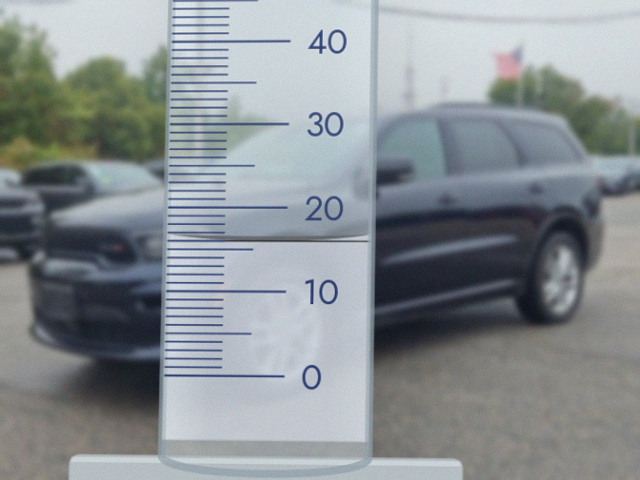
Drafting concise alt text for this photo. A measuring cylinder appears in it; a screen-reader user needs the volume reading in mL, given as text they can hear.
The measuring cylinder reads 16 mL
